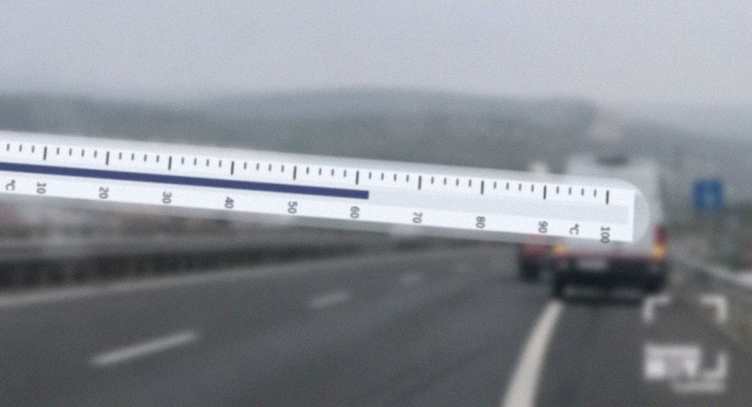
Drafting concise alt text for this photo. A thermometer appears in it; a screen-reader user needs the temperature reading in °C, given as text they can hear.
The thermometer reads 62 °C
